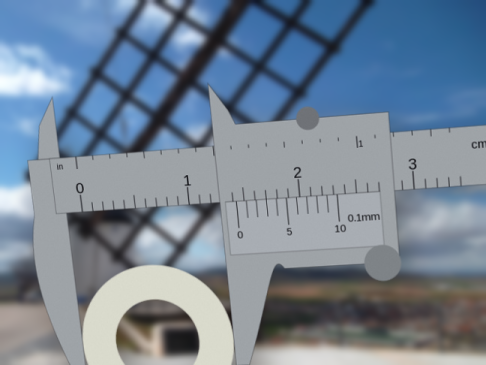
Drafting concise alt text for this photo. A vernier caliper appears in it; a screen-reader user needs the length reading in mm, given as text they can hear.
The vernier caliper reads 14.3 mm
